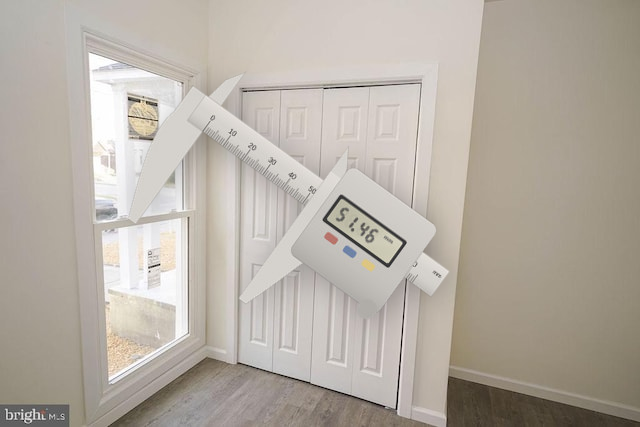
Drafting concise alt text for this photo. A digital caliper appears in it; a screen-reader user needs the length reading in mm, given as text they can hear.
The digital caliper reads 51.46 mm
